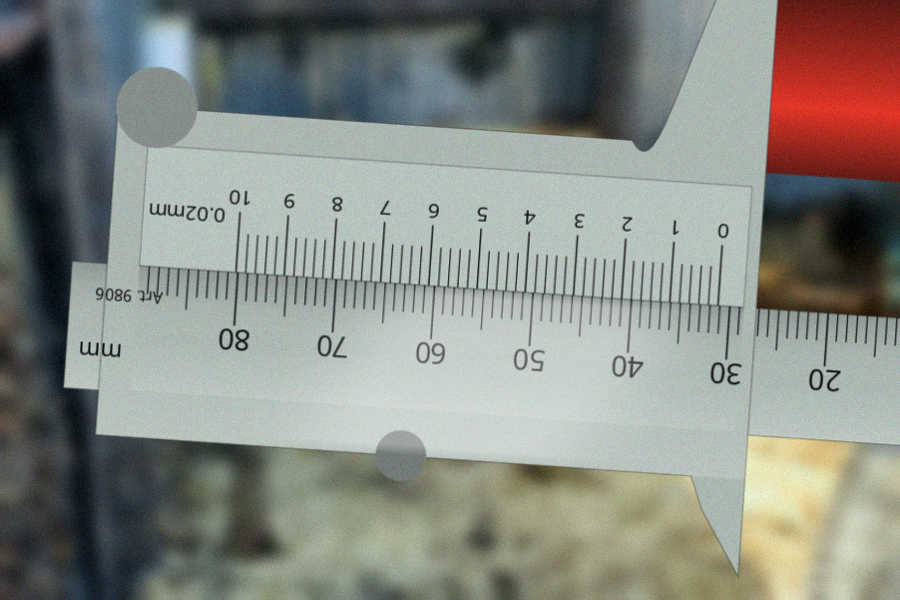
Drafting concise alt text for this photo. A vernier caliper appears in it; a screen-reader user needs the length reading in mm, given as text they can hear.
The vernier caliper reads 31.2 mm
